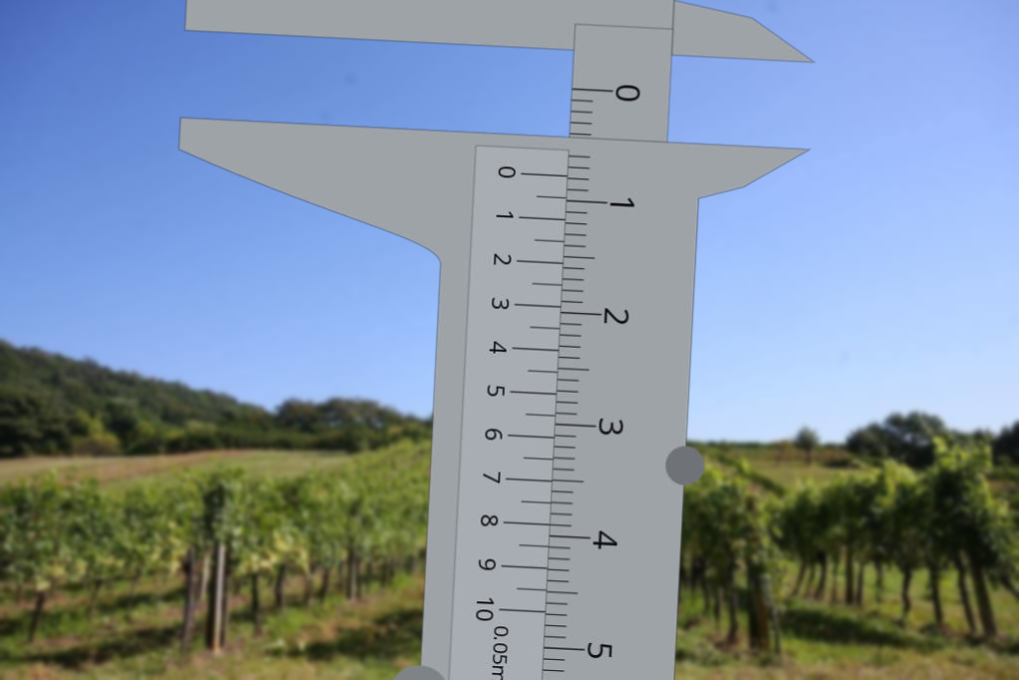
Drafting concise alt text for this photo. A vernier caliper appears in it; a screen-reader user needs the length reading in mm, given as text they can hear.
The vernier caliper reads 7.8 mm
